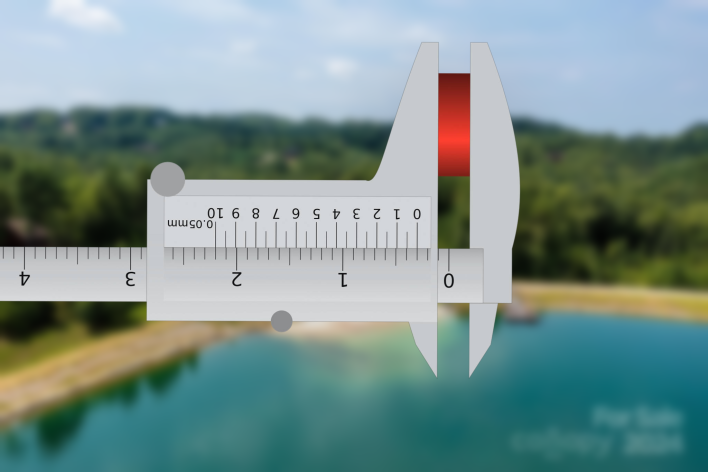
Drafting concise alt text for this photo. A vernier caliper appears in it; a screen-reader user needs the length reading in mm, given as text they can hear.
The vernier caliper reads 3.0 mm
